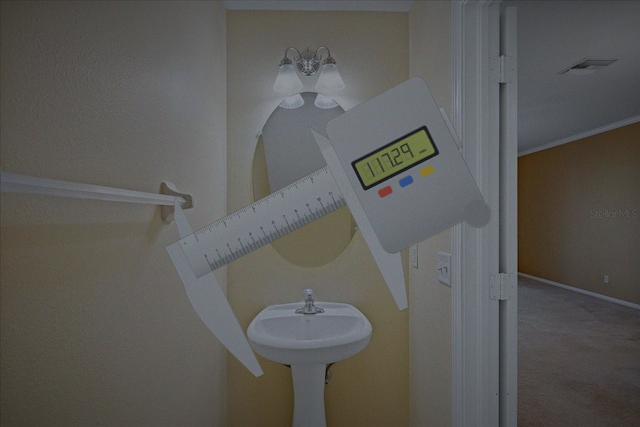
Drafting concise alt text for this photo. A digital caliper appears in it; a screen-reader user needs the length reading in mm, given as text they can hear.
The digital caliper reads 117.29 mm
